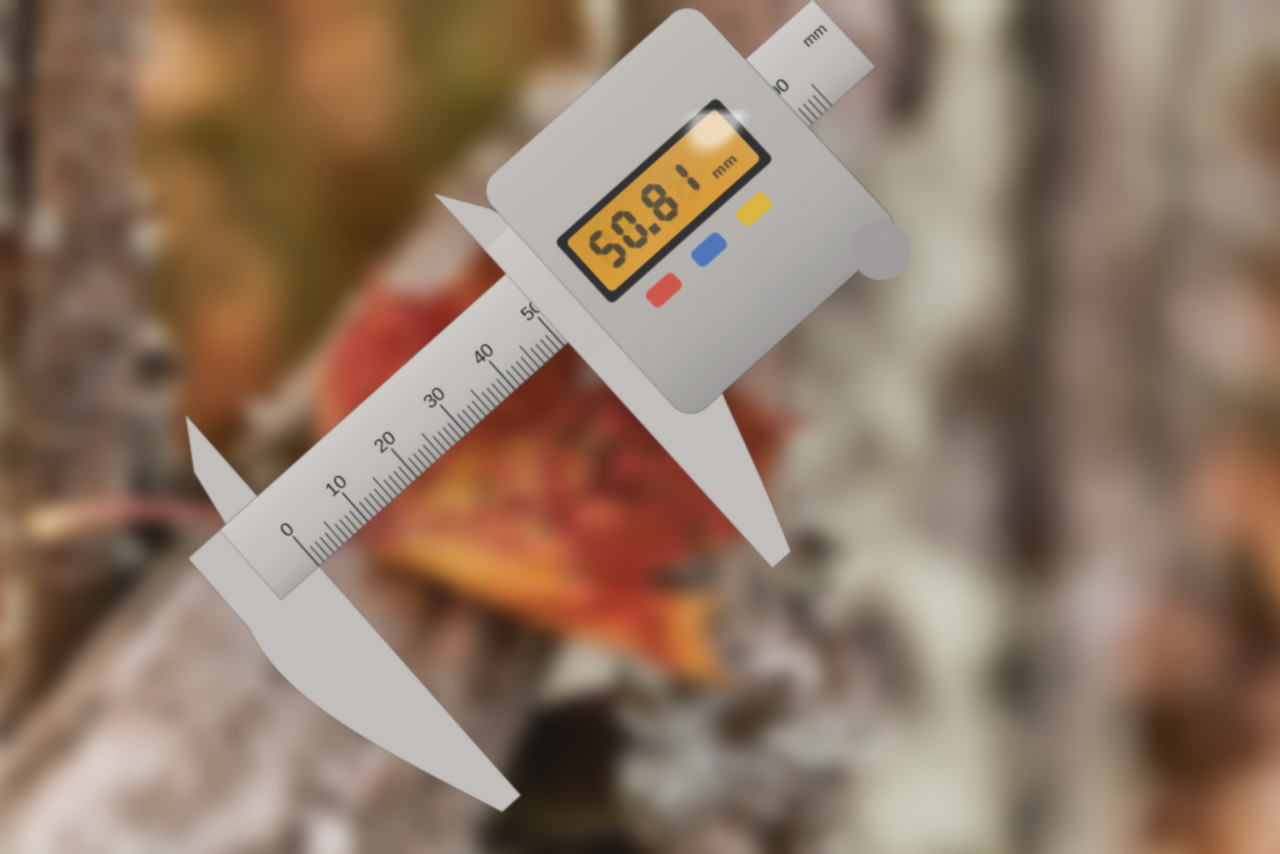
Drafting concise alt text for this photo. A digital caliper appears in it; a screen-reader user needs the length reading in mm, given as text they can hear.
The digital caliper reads 50.81 mm
